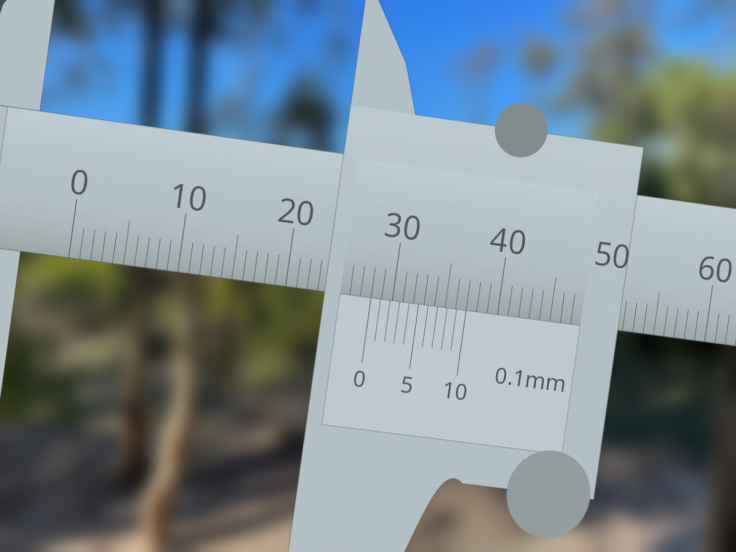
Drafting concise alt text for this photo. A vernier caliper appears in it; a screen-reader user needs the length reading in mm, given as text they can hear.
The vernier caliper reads 28.0 mm
